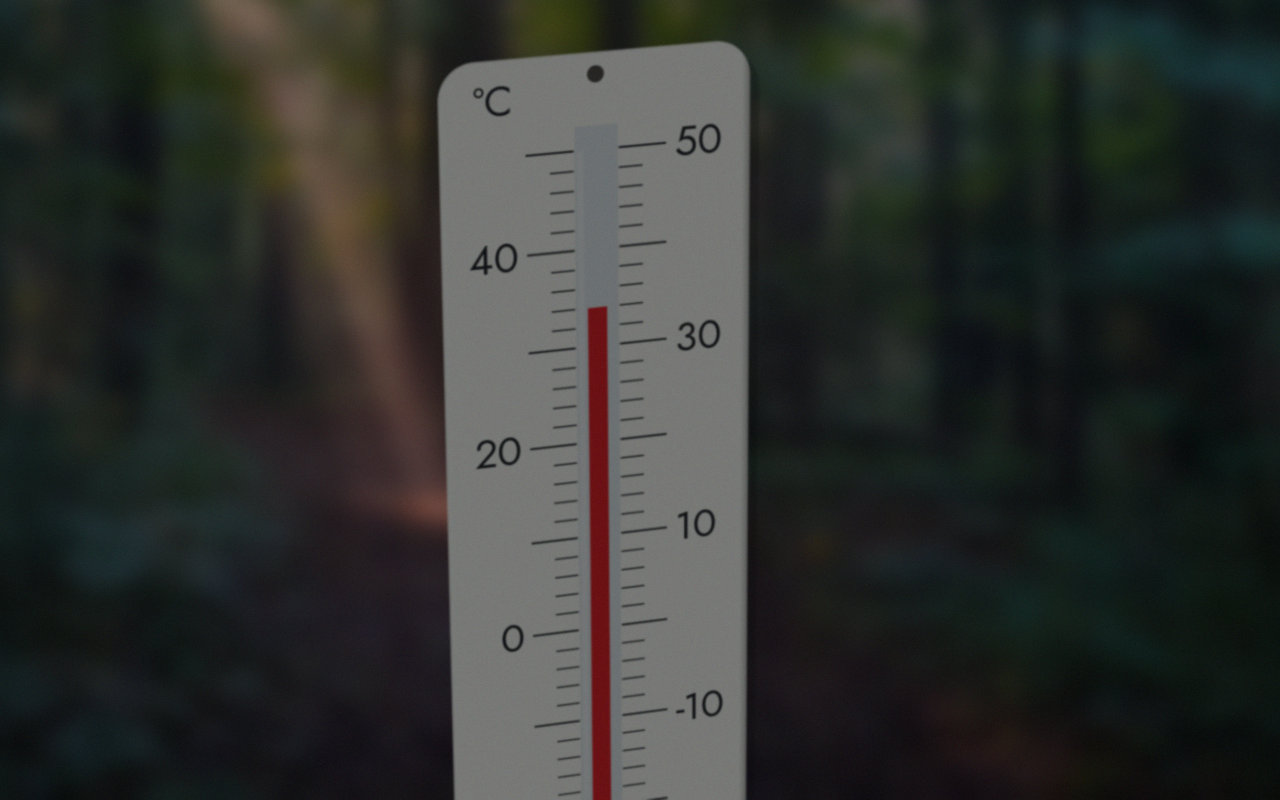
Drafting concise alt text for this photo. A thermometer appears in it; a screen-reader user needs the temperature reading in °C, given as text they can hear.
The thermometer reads 34 °C
